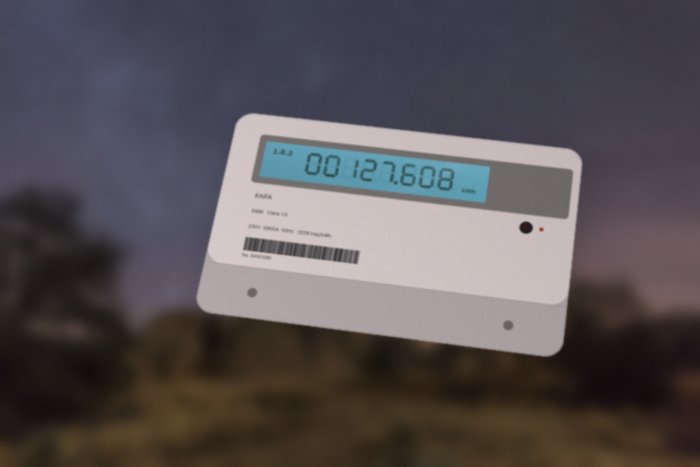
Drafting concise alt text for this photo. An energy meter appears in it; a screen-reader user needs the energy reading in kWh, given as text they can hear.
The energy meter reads 127.608 kWh
